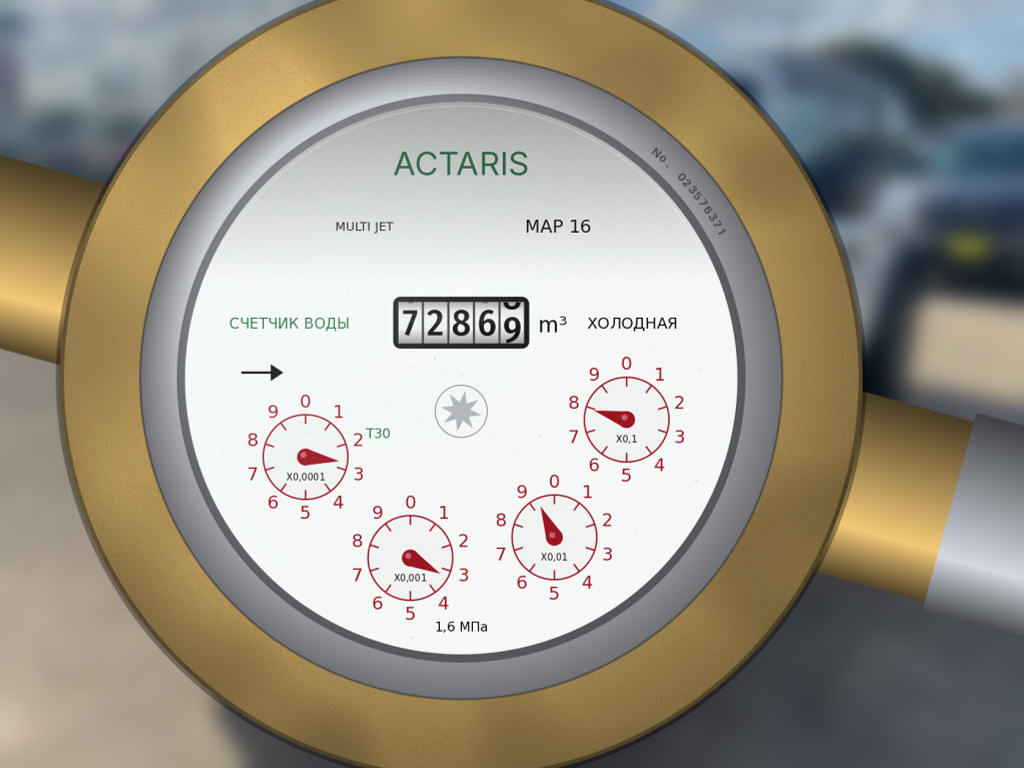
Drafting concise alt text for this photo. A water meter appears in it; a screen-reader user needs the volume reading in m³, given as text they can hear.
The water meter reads 72868.7932 m³
